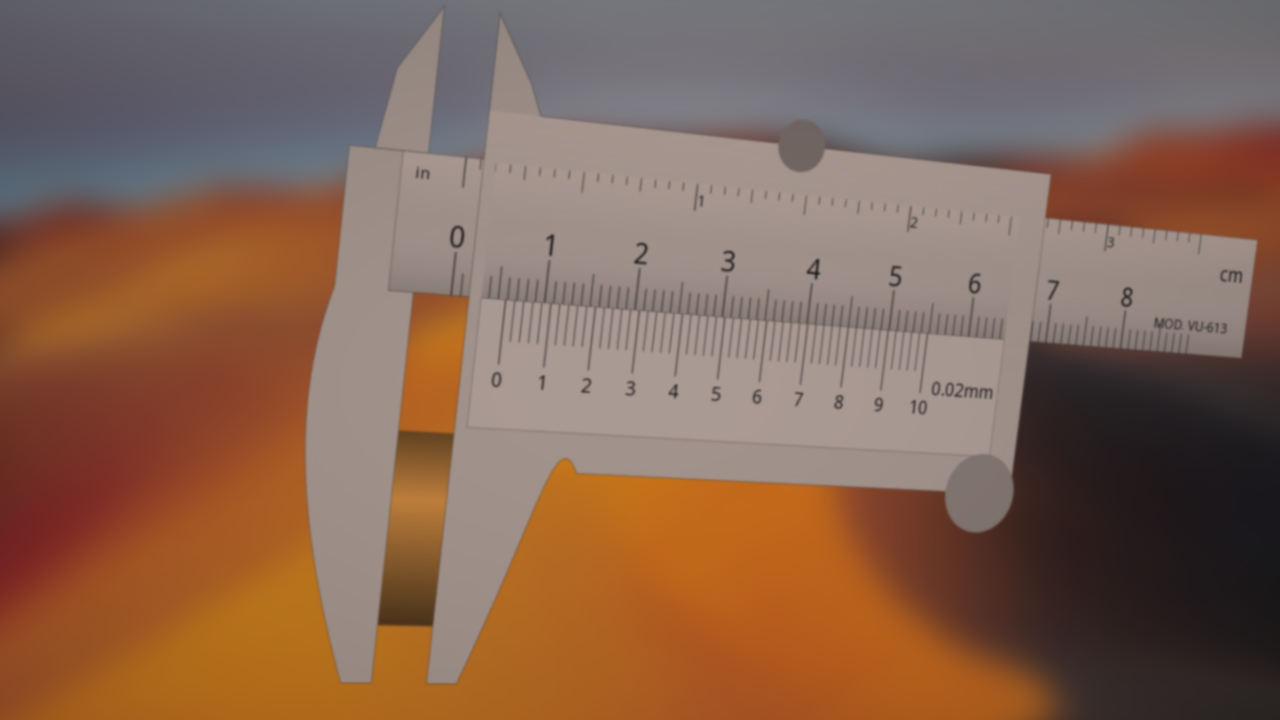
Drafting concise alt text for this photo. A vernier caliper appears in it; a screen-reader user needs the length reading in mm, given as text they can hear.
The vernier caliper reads 5.8 mm
